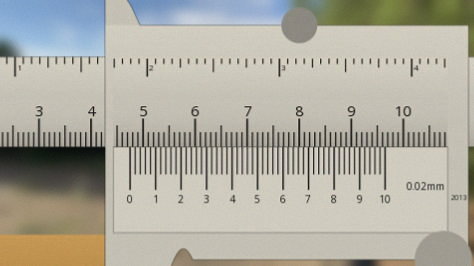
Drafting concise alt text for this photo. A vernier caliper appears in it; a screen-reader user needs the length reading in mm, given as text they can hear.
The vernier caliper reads 47.5 mm
